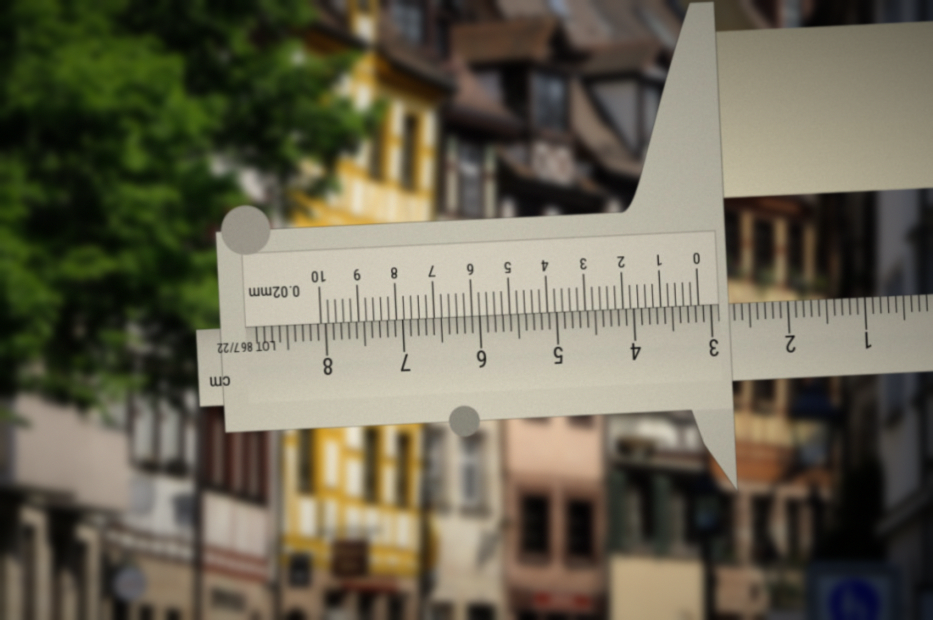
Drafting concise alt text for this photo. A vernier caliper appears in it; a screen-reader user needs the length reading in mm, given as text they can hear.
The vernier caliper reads 31.6 mm
